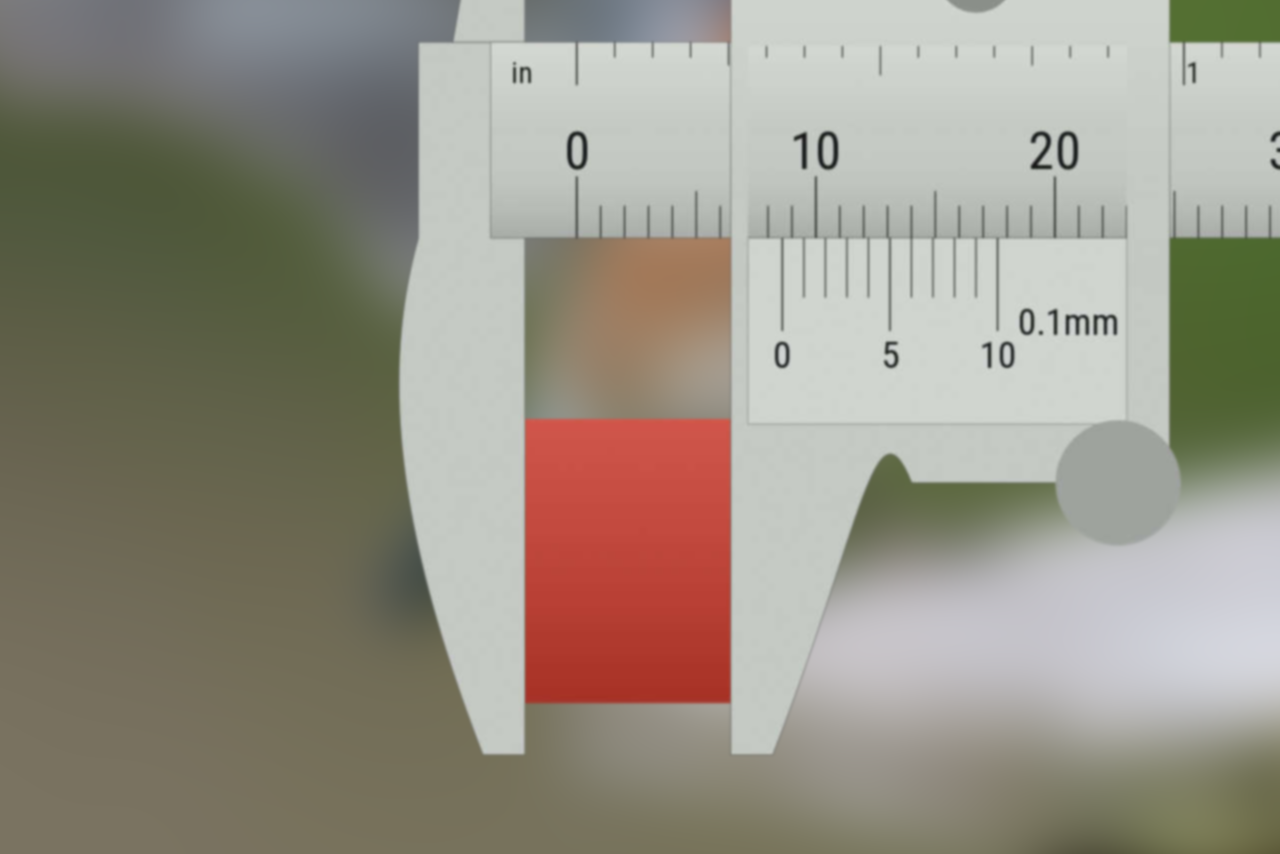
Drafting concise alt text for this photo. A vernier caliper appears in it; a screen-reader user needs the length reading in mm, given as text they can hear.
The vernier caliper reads 8.6 mm
